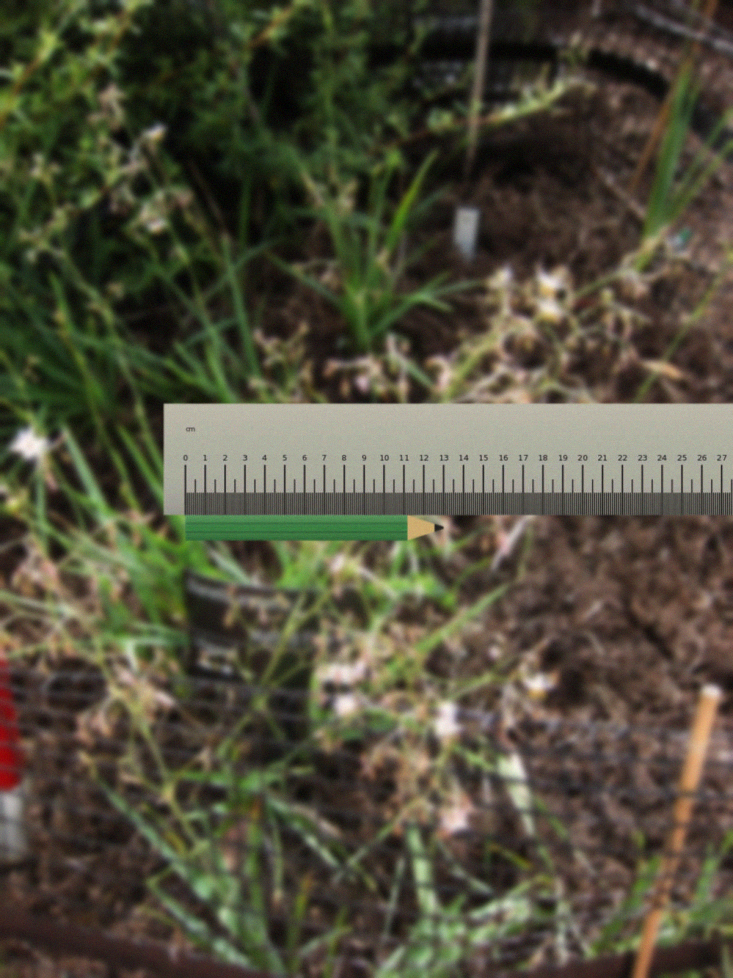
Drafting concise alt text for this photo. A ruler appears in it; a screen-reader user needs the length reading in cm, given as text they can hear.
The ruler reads 13 cm
